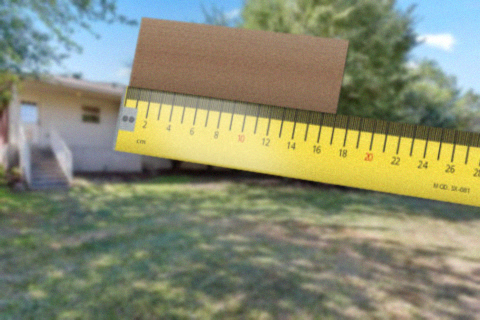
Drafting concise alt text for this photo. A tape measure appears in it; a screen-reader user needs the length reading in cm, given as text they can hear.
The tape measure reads 17 cm
